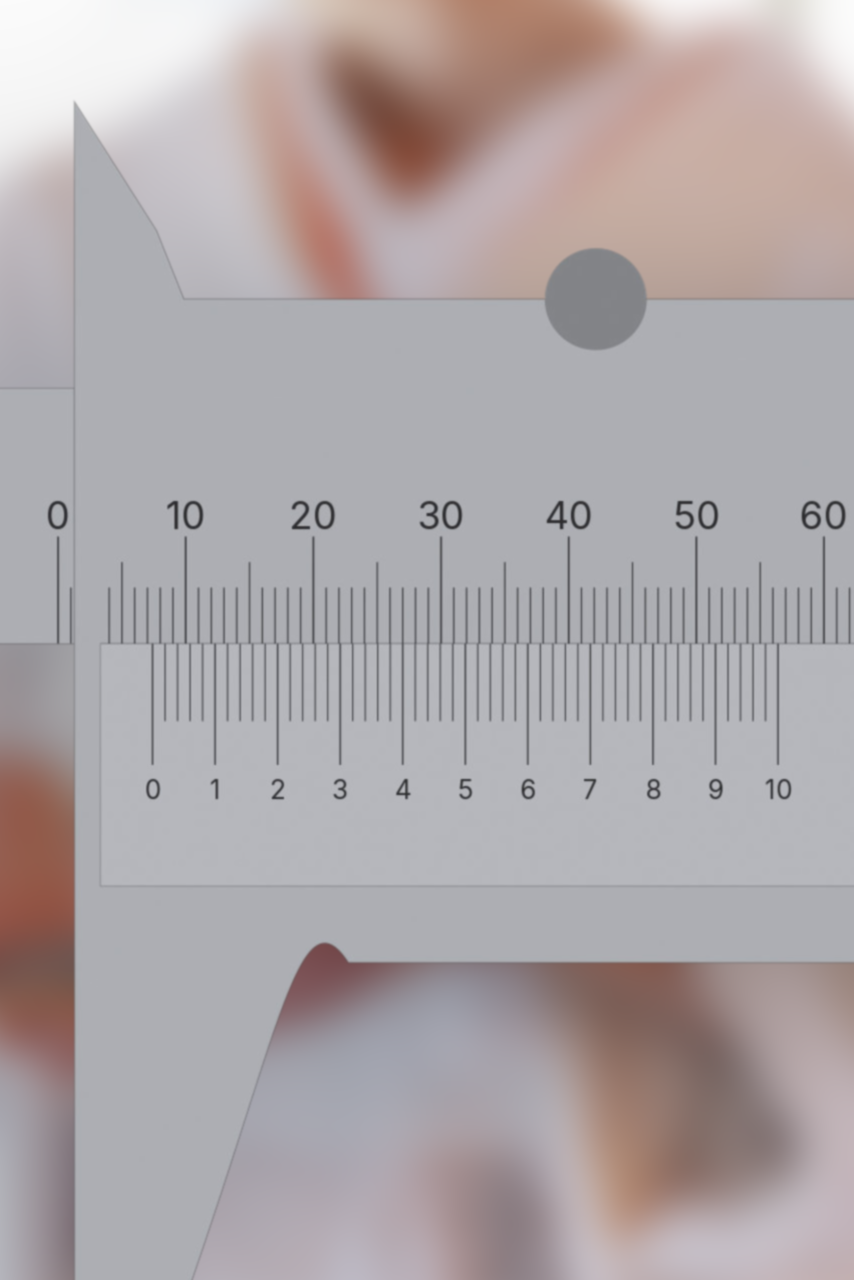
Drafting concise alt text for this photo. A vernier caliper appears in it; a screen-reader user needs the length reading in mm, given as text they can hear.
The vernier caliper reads 7.4 mm
